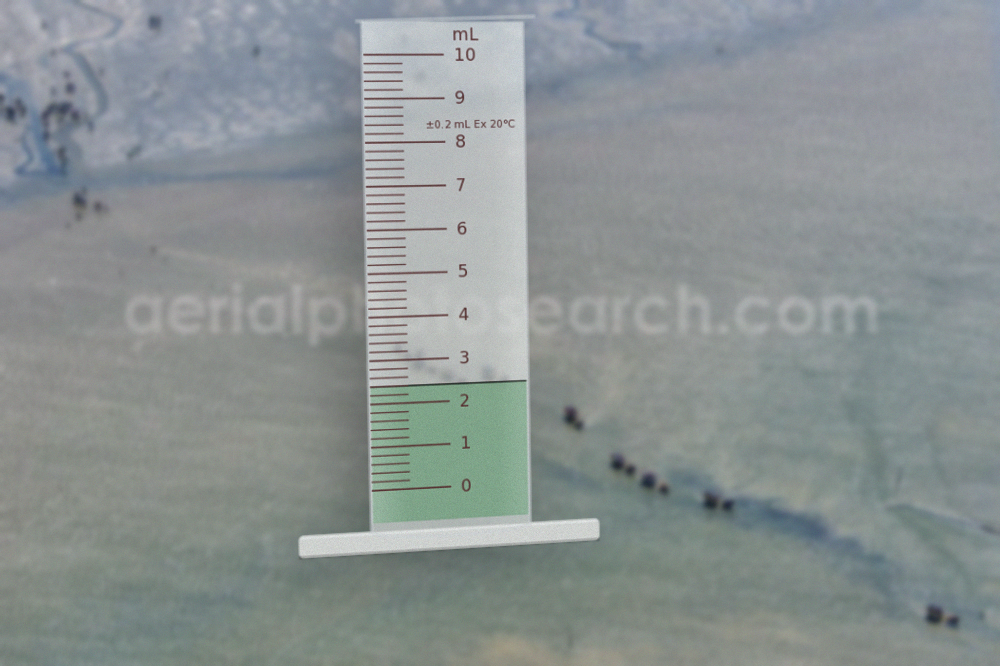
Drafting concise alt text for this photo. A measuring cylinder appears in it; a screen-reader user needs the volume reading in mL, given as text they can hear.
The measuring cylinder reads 2.4 mL
